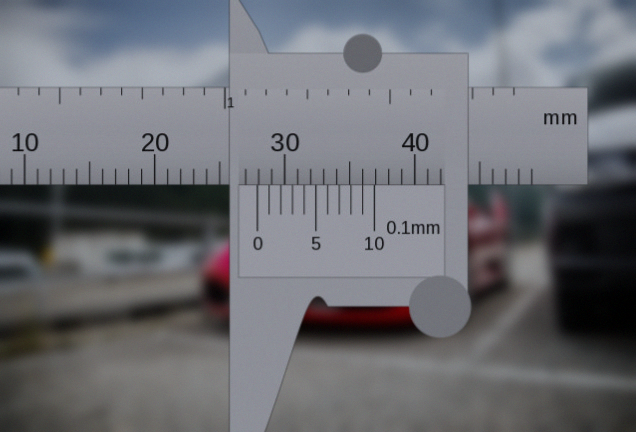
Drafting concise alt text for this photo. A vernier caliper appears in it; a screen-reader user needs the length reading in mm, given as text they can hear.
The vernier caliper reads 27.9 mm
